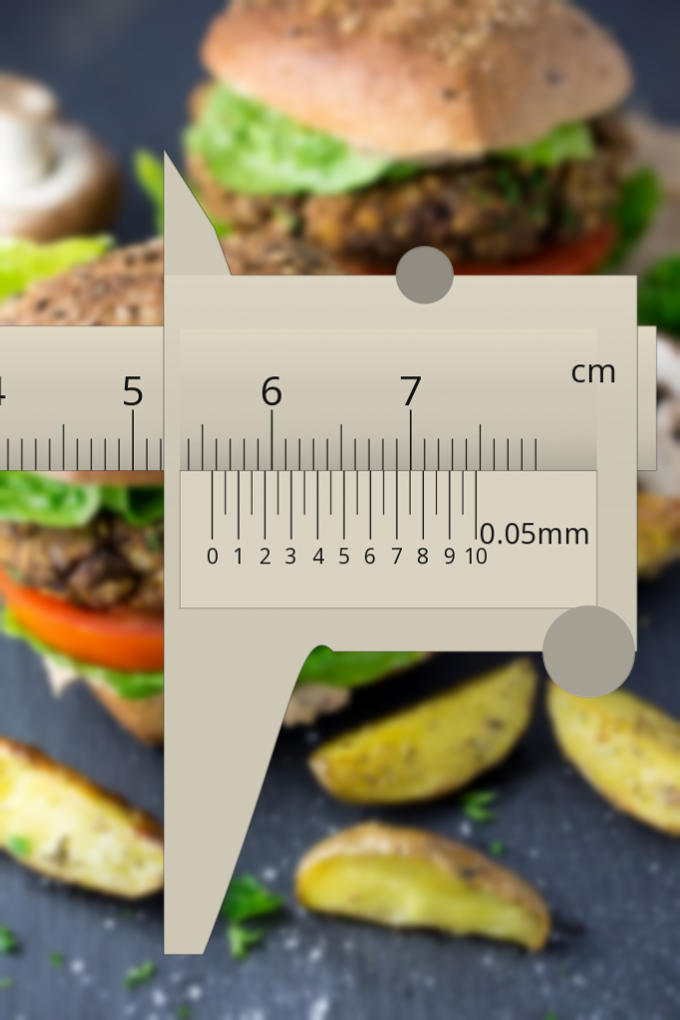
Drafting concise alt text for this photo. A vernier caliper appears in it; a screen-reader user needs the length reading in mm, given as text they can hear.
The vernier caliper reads 55.7 mm
